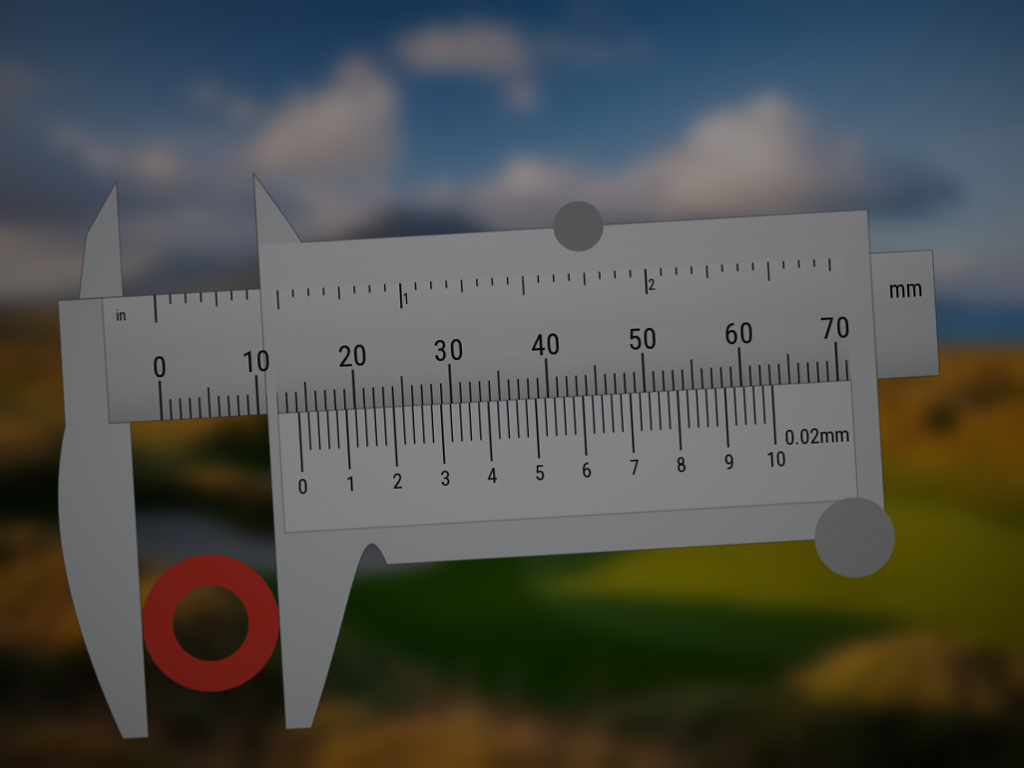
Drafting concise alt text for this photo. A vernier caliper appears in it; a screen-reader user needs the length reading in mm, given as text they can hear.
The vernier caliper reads 14.2 mm
